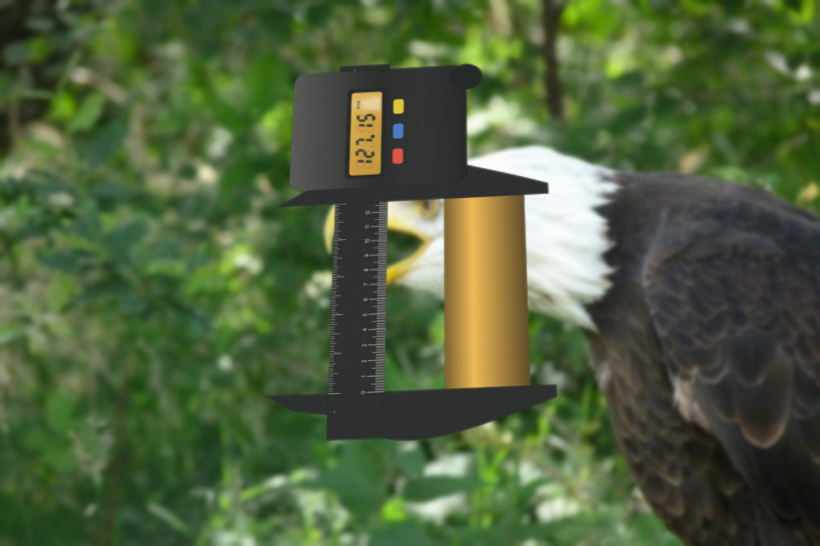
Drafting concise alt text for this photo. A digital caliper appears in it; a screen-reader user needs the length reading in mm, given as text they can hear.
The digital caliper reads 127.15 mm
